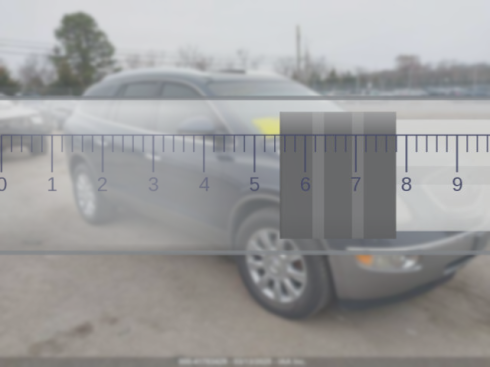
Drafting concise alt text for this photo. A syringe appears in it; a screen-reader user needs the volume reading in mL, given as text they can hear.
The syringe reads 5.5 mL
